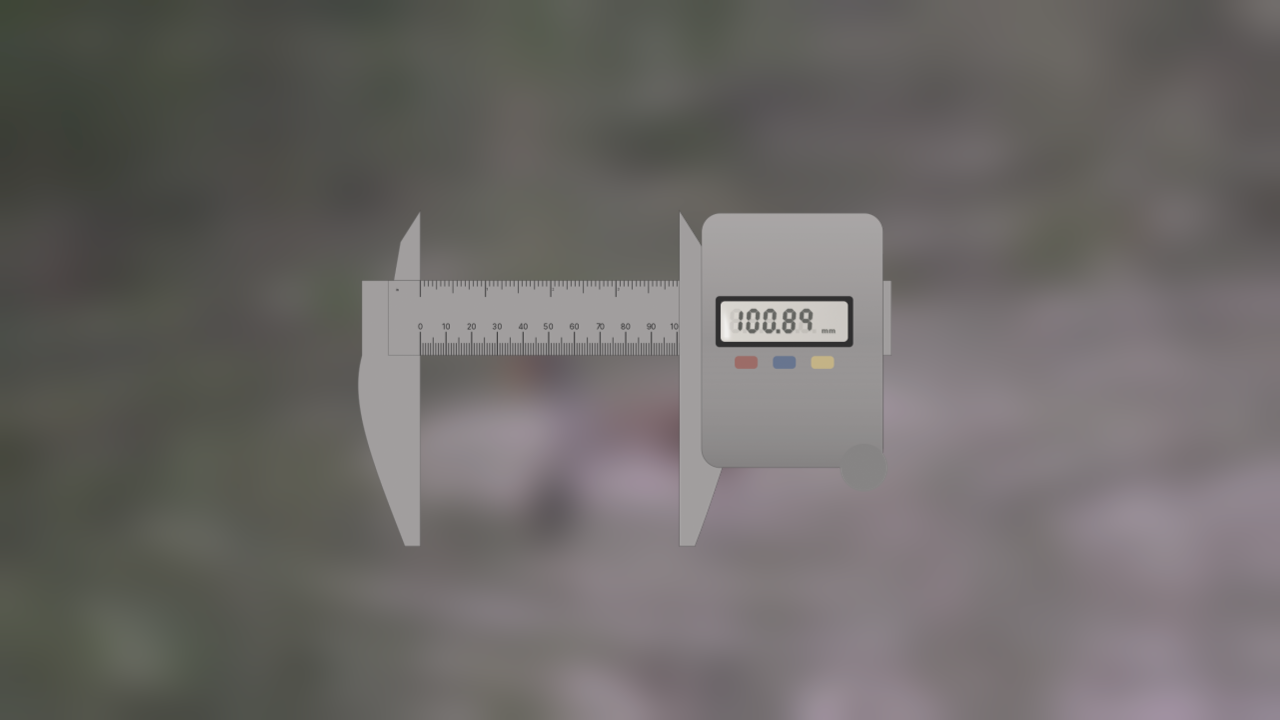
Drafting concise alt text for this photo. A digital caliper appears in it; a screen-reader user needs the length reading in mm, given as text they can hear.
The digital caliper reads 100.89 mm
